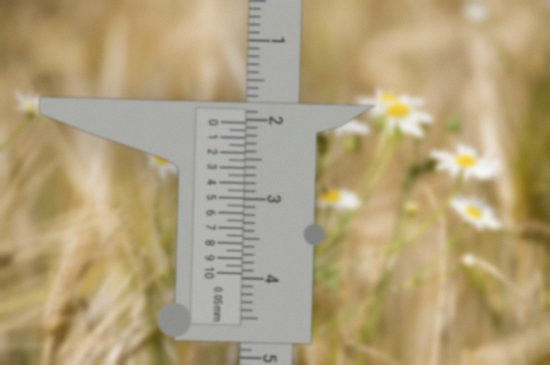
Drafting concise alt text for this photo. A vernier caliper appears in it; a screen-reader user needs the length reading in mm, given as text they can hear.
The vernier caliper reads 20.4 mm
